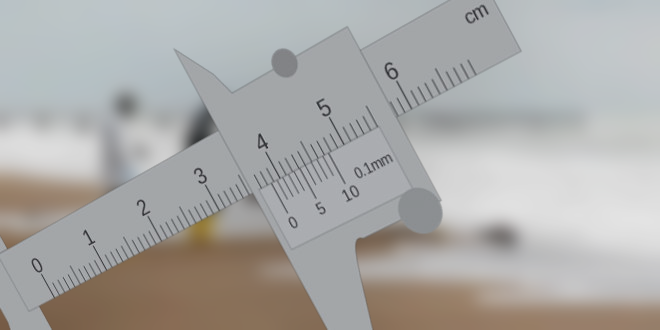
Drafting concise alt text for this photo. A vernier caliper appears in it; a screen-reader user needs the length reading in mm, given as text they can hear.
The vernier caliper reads 38.6 mm
